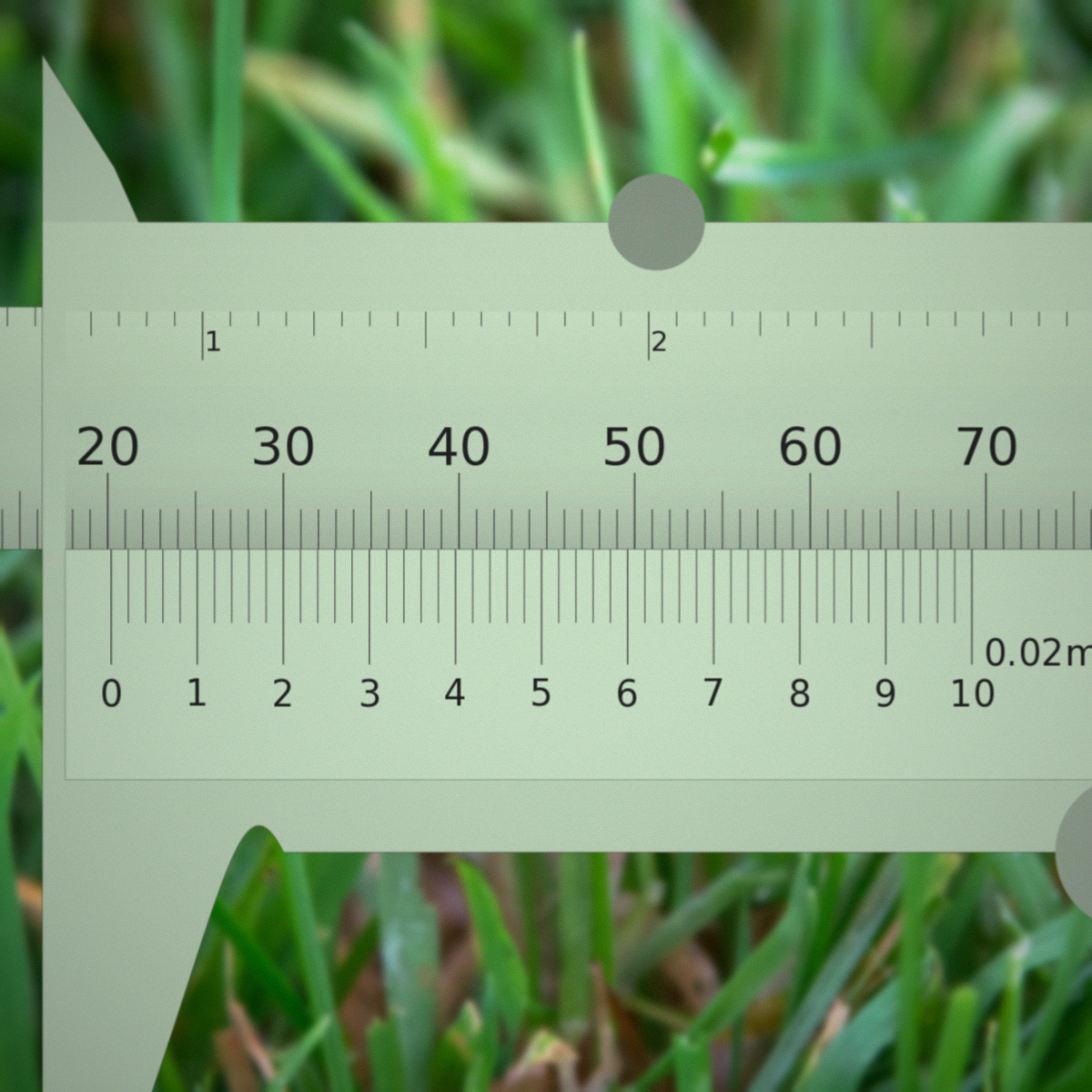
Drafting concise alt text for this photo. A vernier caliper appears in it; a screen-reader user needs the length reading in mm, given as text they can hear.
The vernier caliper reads 20.2 mm
